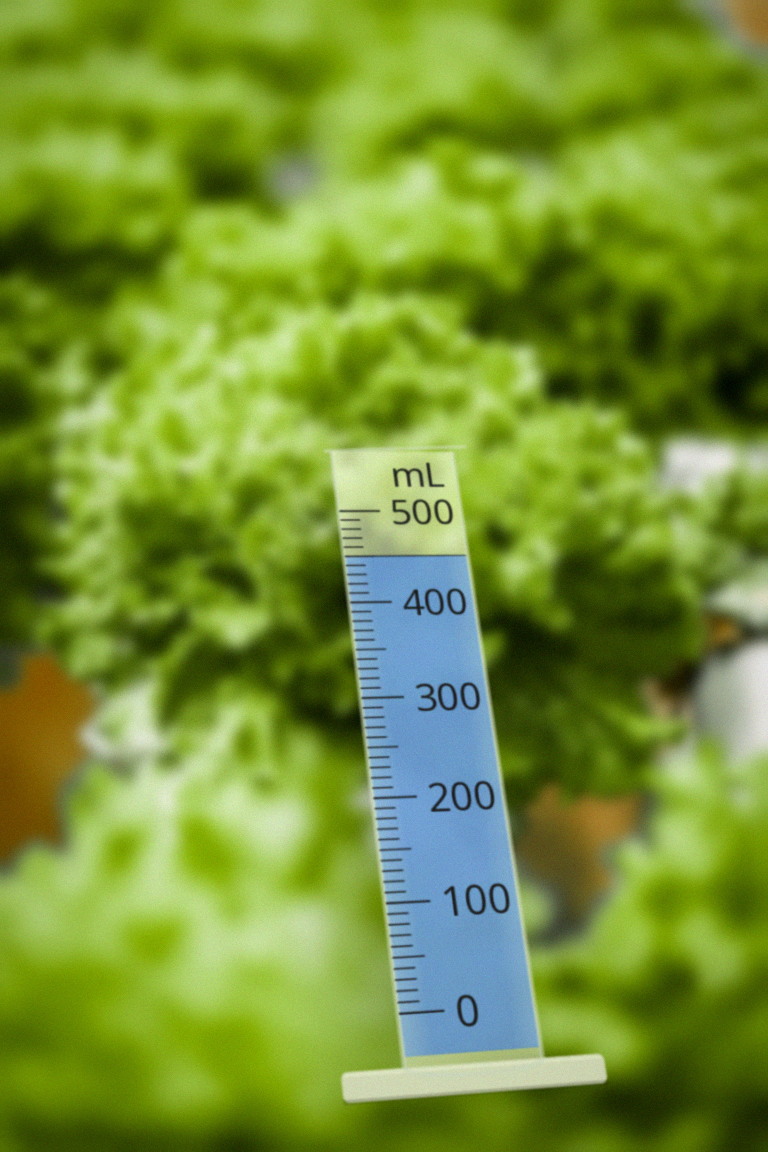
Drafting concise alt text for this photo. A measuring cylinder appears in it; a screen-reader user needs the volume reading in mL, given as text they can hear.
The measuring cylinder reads 450 mL
